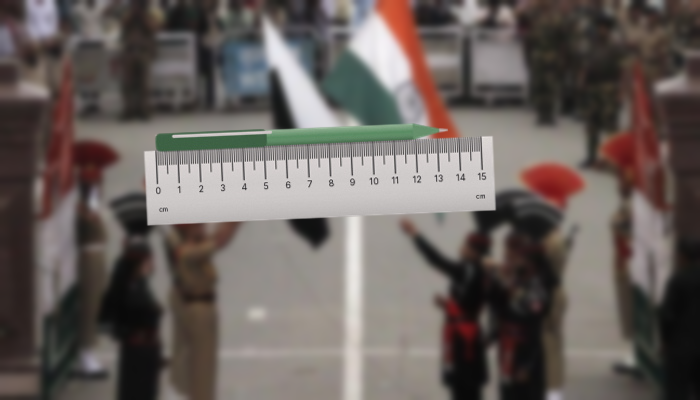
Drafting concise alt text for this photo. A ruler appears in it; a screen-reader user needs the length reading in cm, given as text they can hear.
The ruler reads 13.5 cm
